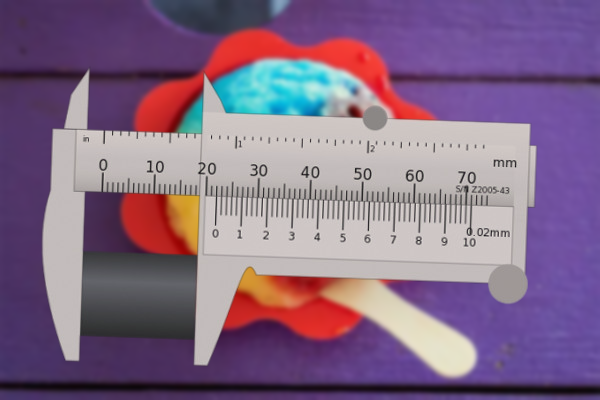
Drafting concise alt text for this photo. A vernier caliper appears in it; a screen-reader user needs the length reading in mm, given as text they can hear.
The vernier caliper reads 22.0 mm
